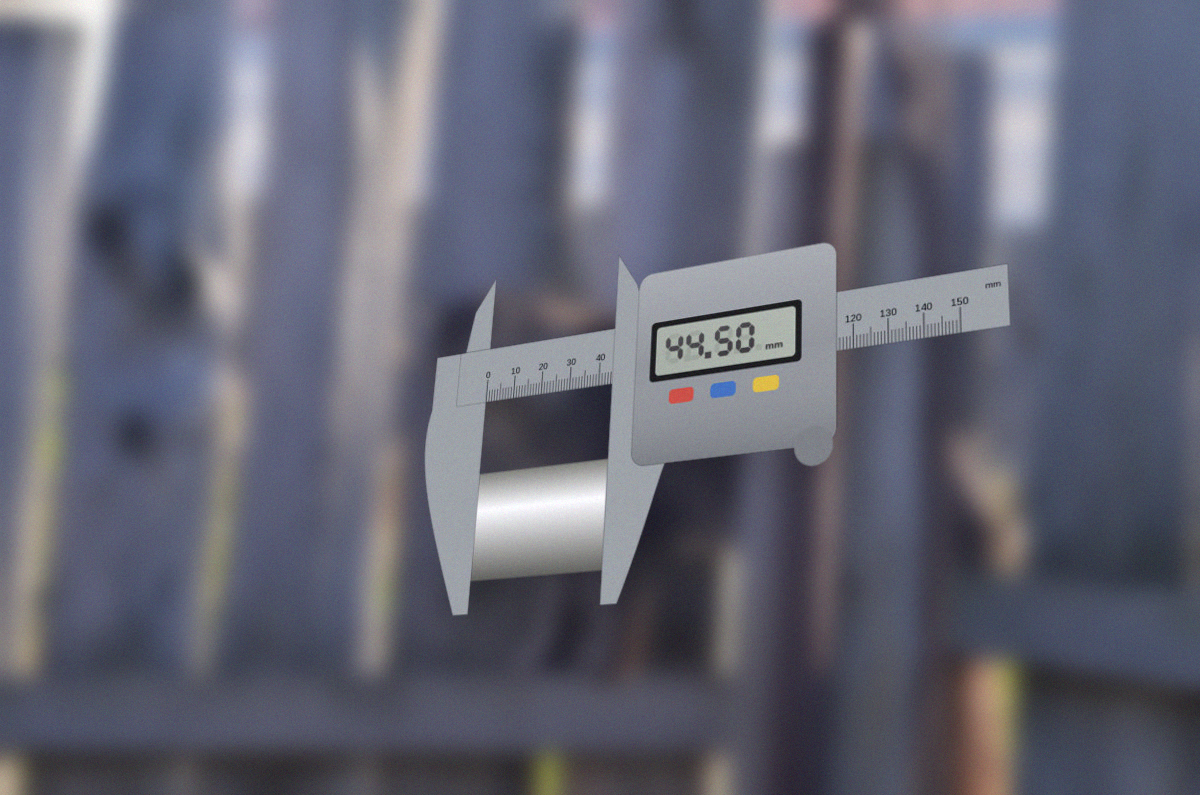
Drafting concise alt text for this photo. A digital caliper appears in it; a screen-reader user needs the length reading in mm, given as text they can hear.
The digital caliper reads 44.50 mm
